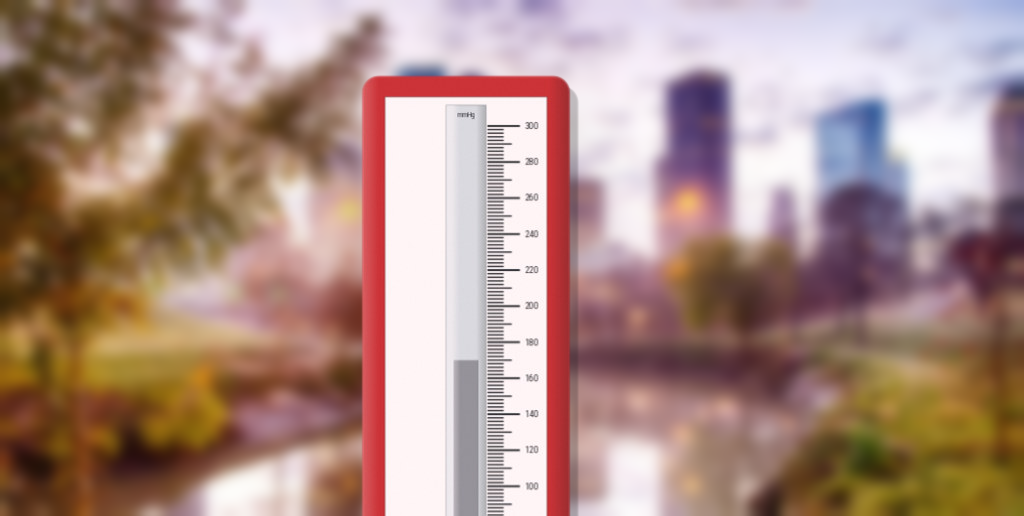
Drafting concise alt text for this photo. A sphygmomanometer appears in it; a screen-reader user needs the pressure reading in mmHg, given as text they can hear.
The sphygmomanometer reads 170 mmHg
